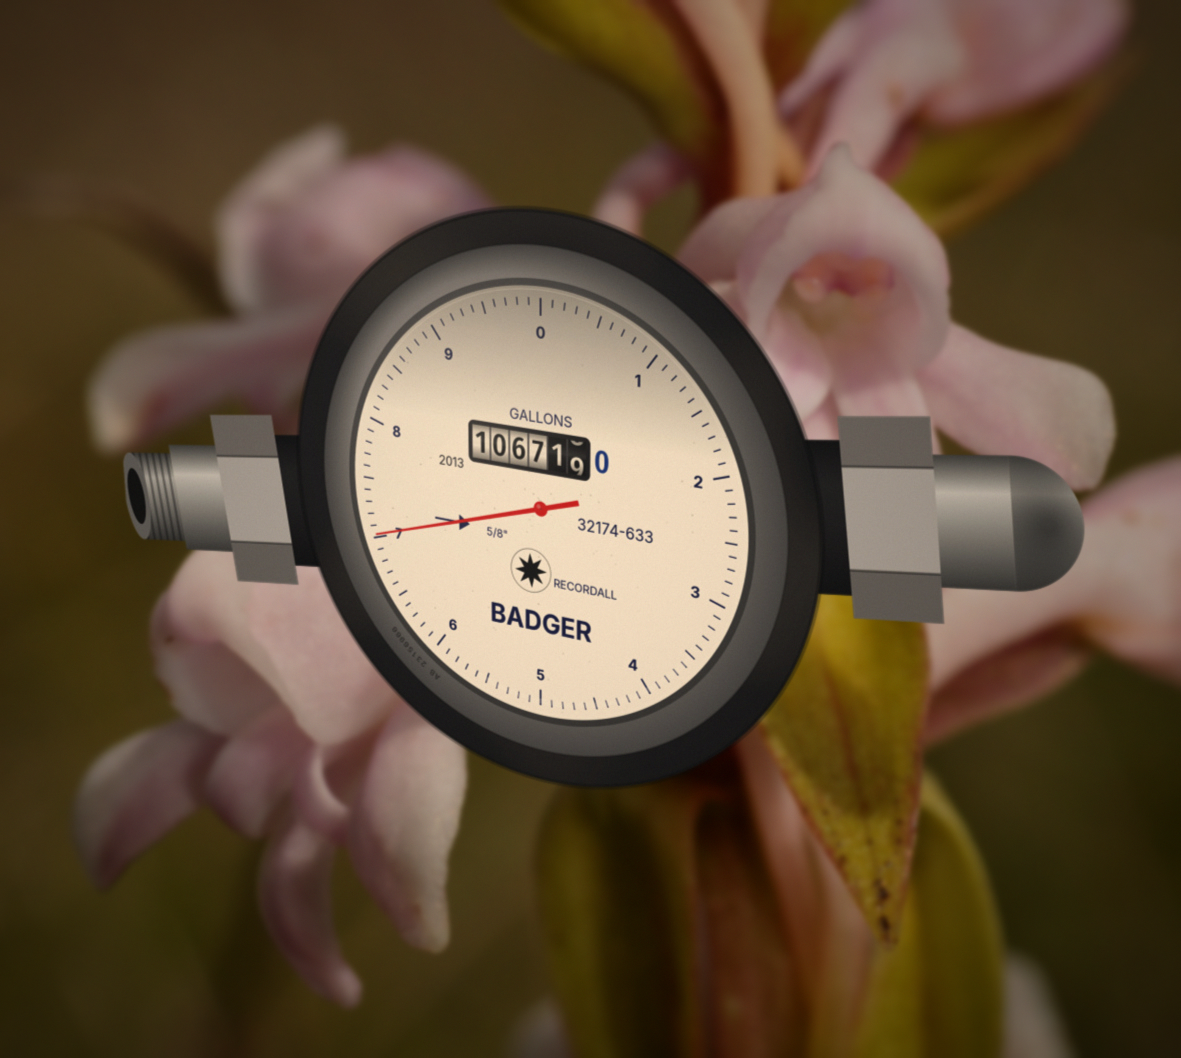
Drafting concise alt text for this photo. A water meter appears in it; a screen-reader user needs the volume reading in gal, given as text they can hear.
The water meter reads 1067187.0 gal
